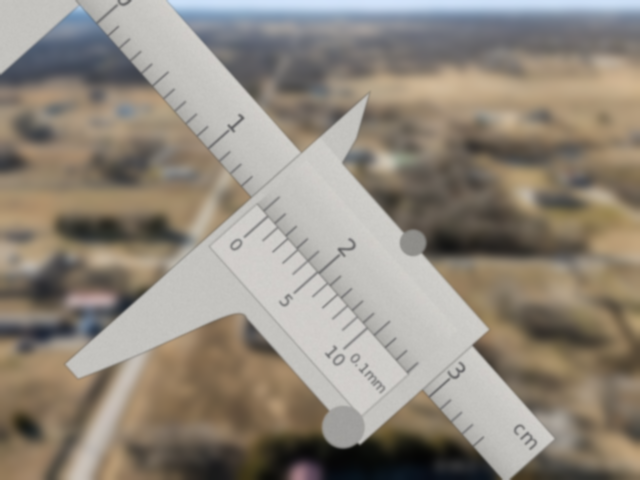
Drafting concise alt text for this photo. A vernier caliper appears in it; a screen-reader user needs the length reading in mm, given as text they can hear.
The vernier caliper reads 15.4 mm
